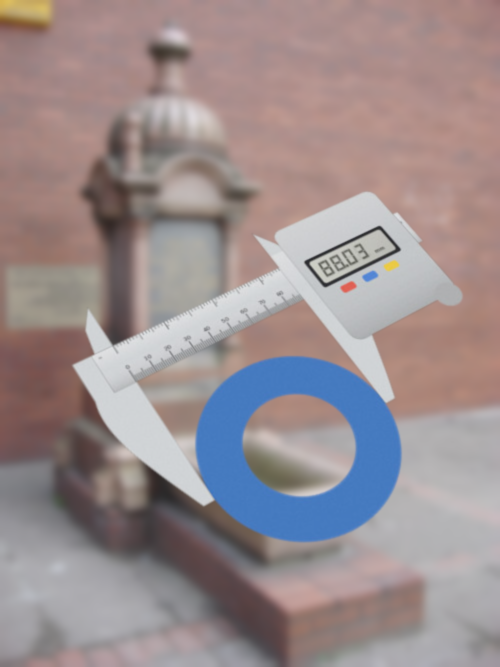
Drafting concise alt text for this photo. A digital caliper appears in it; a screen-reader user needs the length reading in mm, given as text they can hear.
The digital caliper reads 88.03 mm
